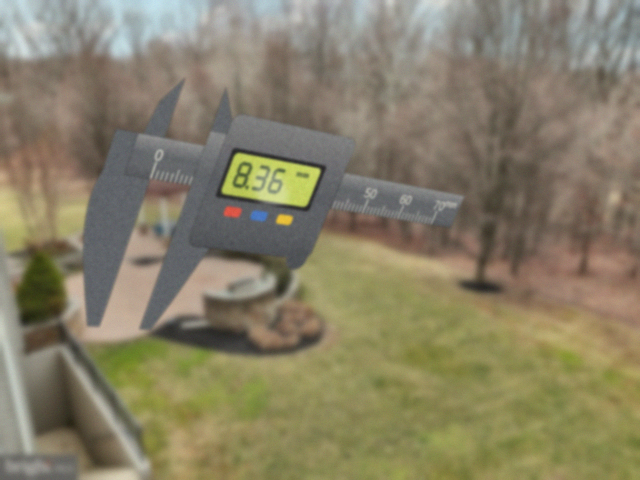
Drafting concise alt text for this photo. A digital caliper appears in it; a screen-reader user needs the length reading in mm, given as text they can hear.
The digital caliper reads 8.36 mm
